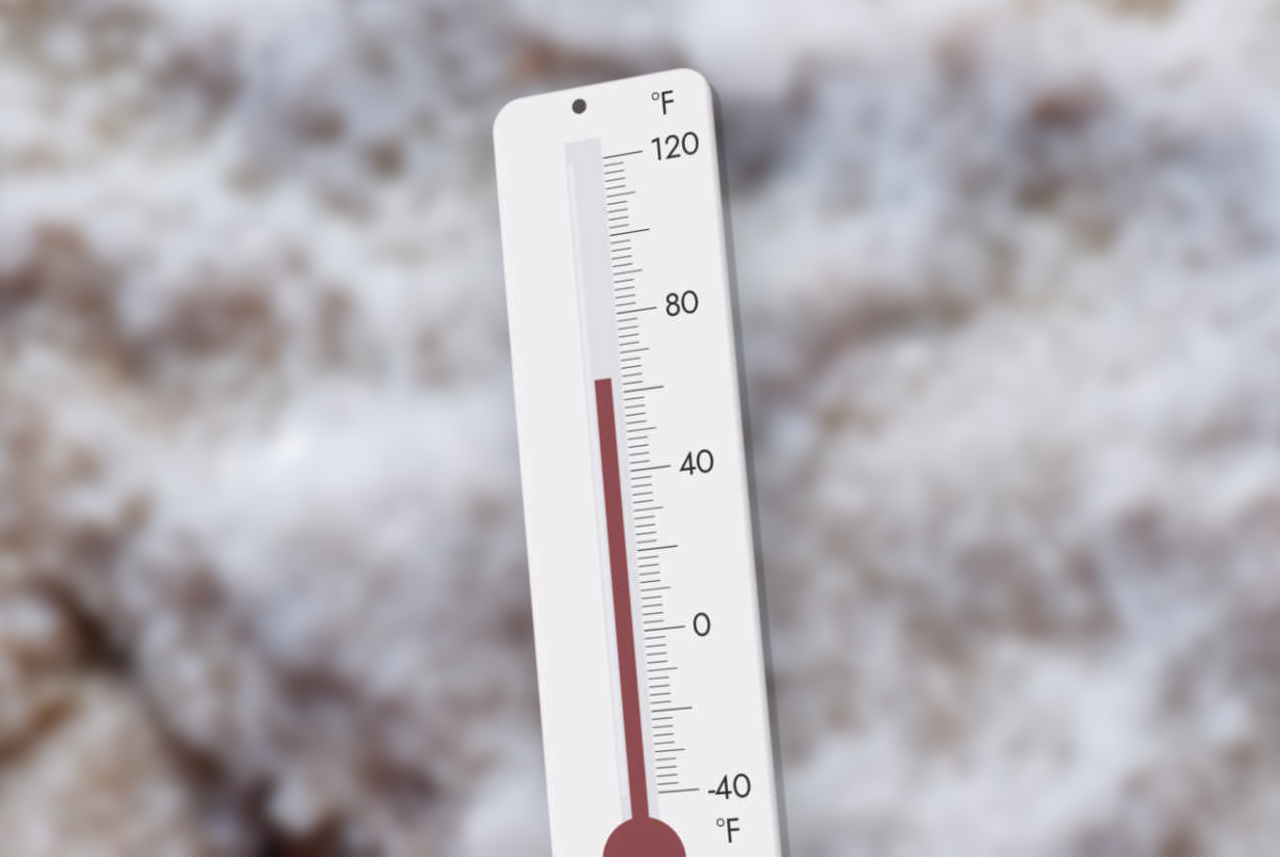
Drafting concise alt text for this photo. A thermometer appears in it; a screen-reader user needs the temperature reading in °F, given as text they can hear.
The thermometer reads 64 °F
